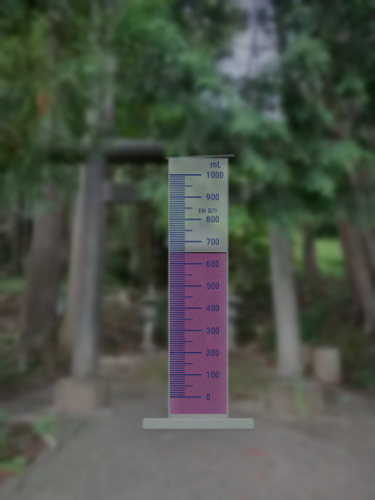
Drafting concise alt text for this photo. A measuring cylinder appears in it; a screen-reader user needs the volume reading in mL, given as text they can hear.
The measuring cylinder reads 650 mL
